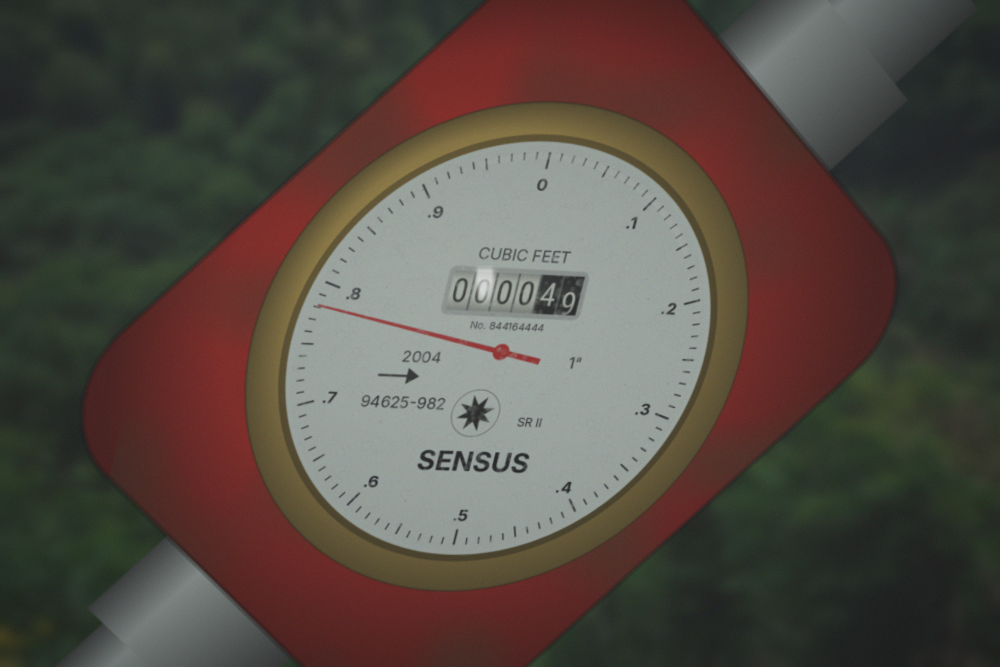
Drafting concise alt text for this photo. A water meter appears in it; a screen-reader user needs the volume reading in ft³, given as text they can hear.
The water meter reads 48.78 ft³
